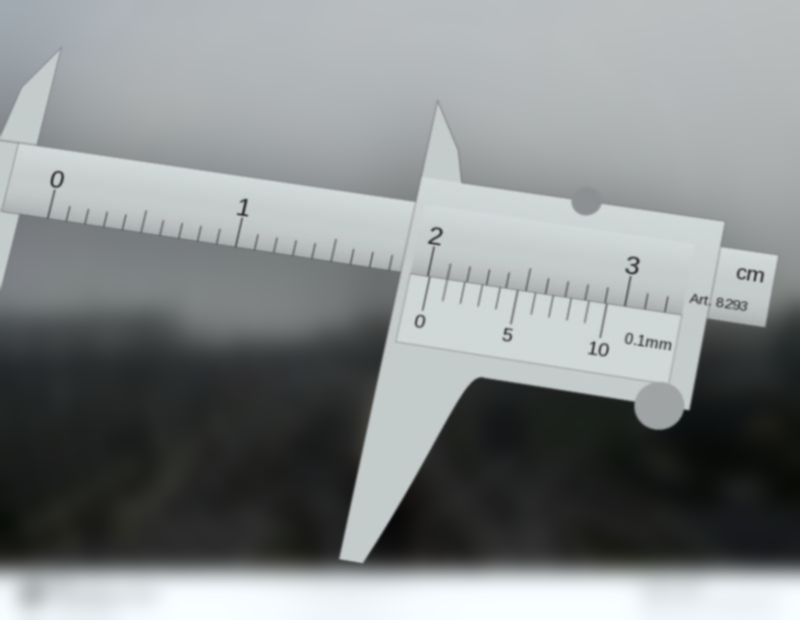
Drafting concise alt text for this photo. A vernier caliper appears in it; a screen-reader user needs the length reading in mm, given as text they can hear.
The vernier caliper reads 20.1 mm
